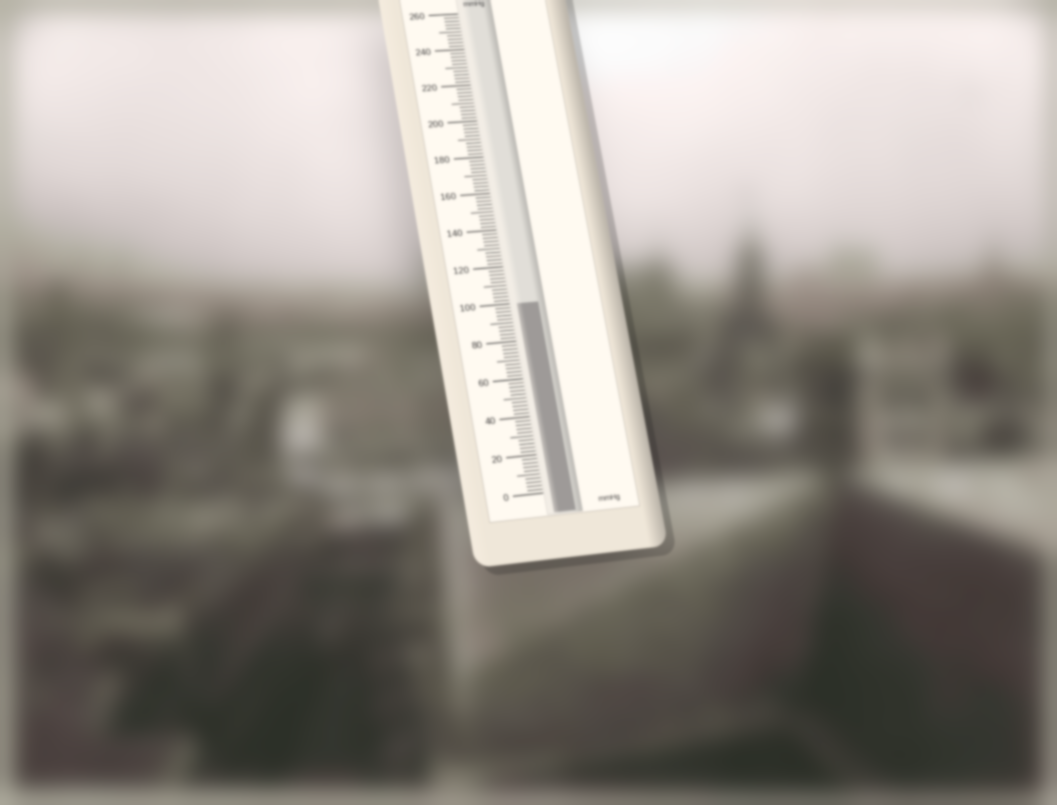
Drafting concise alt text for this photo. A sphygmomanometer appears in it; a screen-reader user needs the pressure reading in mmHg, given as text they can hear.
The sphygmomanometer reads 100 mmHg
